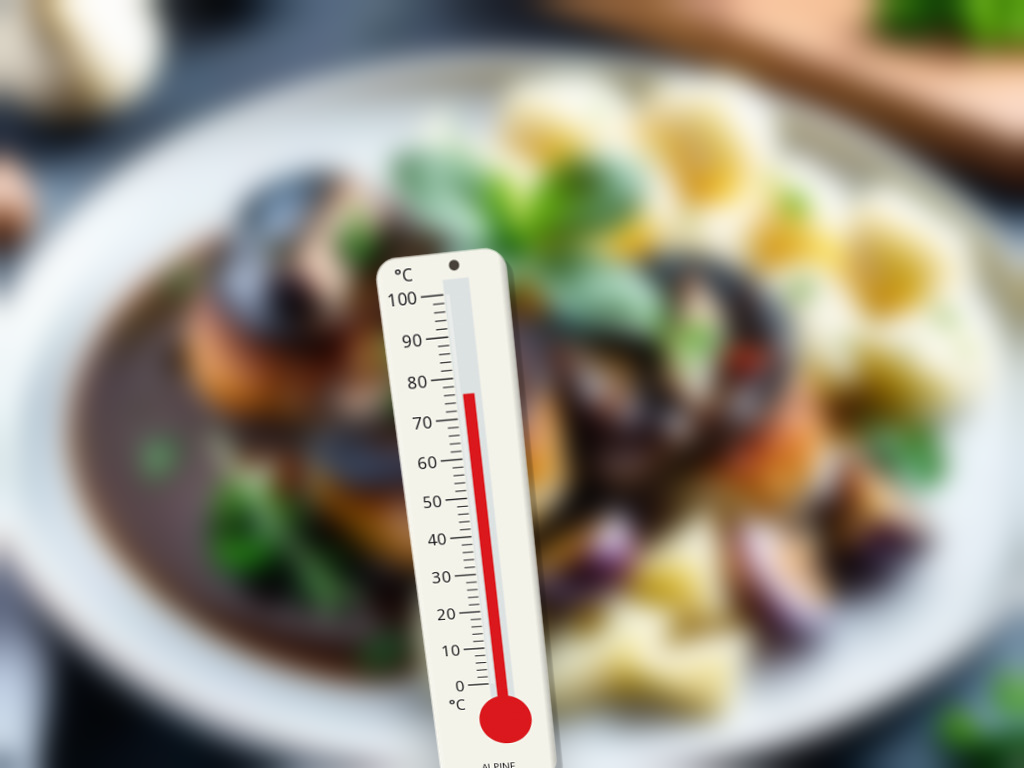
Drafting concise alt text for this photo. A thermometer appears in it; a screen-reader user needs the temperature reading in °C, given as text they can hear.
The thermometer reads 76 °C
